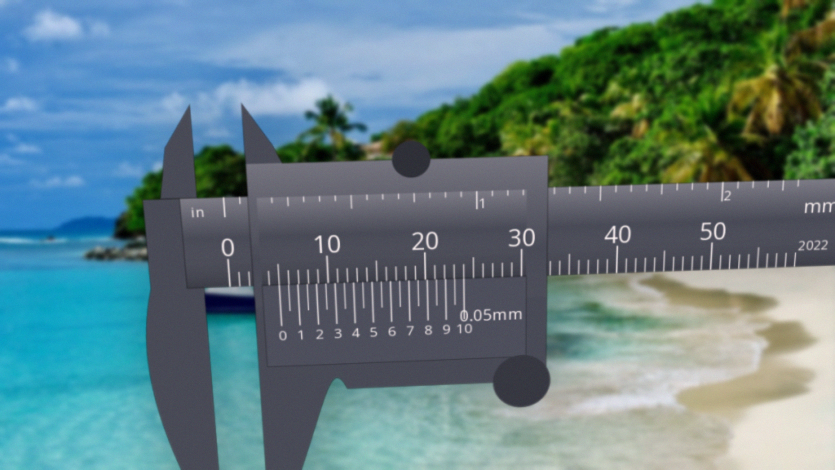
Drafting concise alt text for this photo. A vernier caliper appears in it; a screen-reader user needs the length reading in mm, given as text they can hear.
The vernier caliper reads 5.0 mm
